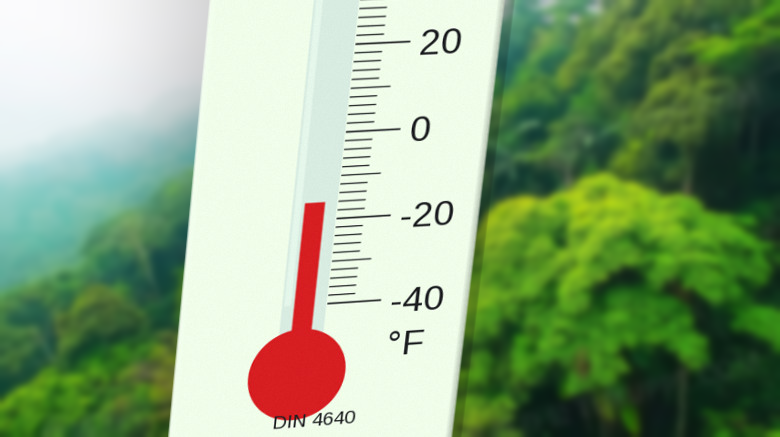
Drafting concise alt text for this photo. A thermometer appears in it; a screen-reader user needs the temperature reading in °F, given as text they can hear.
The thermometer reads -16 °F
